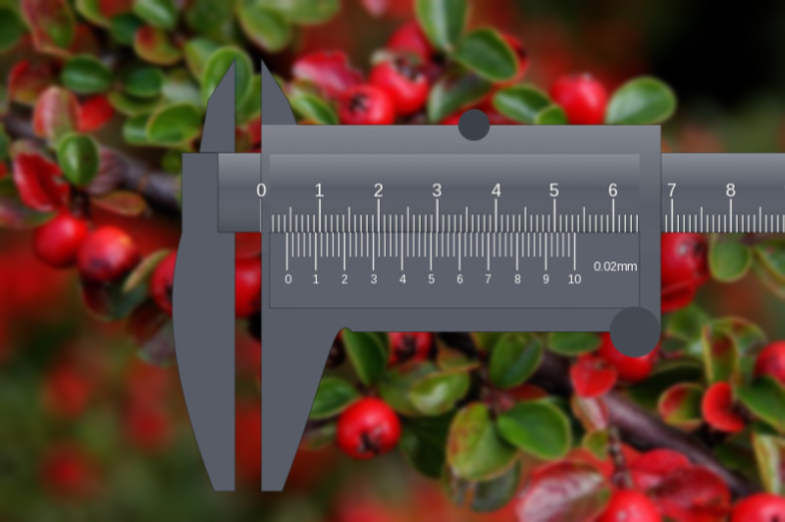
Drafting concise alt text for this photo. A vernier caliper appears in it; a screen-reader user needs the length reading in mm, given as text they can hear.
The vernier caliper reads 4.4 mm
